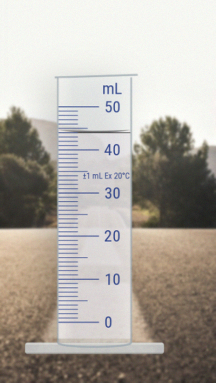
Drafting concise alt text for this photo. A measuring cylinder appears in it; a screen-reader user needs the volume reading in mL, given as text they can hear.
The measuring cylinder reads 44 mL
